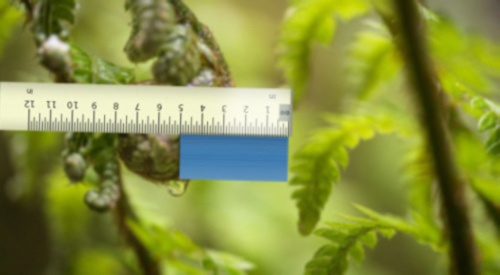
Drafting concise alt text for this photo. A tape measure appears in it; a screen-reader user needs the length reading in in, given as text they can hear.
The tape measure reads 5 in
